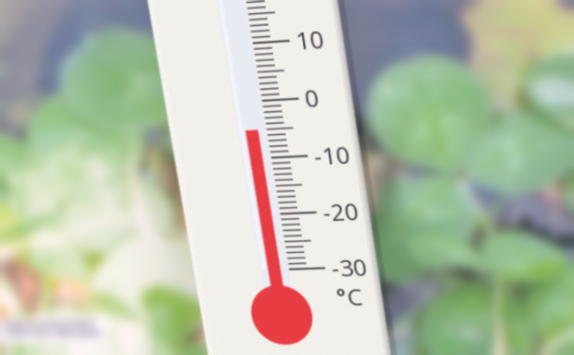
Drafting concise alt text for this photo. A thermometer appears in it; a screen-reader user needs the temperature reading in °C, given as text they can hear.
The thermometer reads -5 °C
